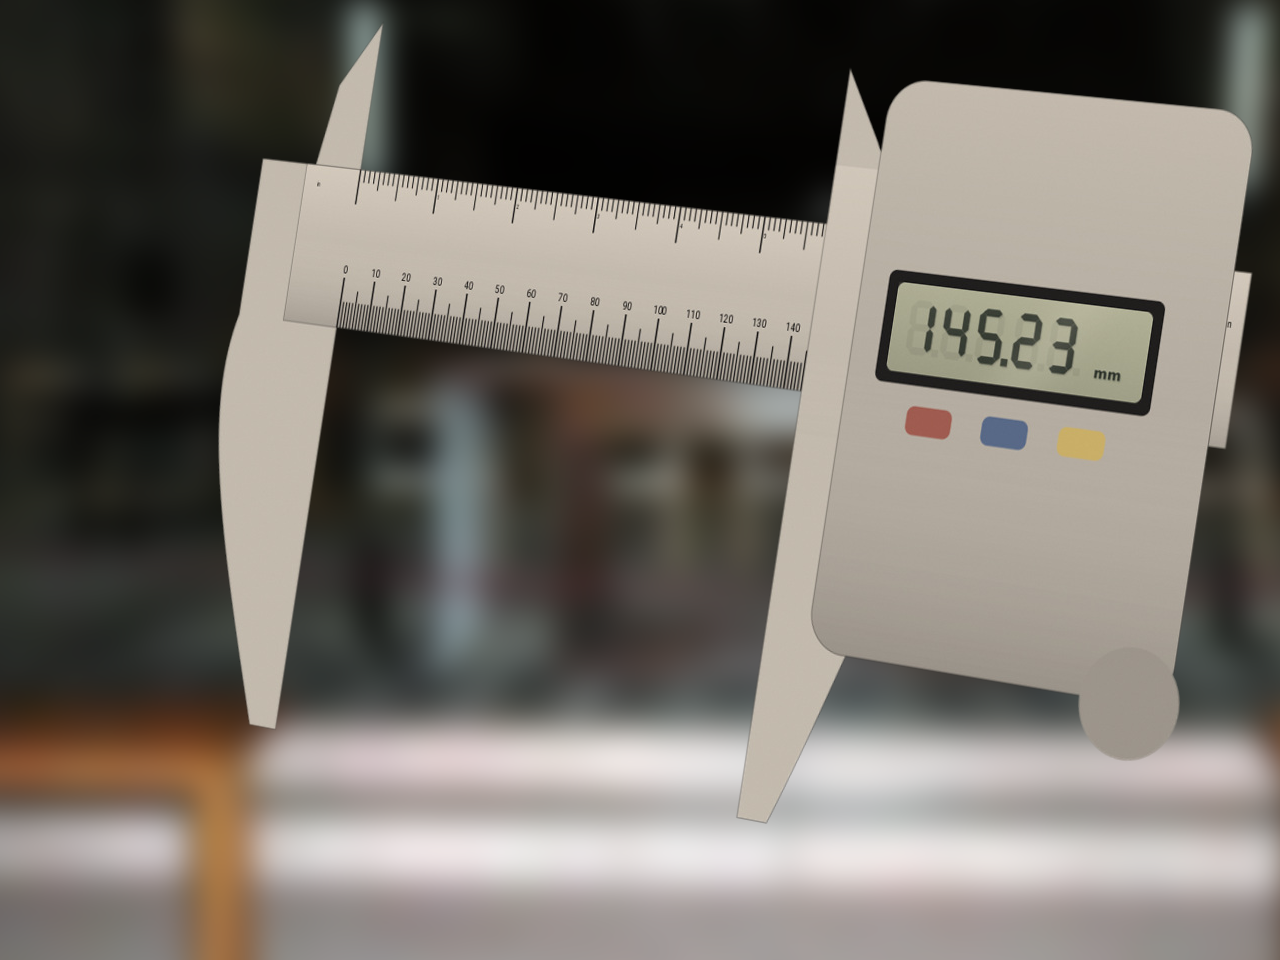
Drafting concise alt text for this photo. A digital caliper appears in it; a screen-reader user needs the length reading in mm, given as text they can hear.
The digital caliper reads 145.23 mm
